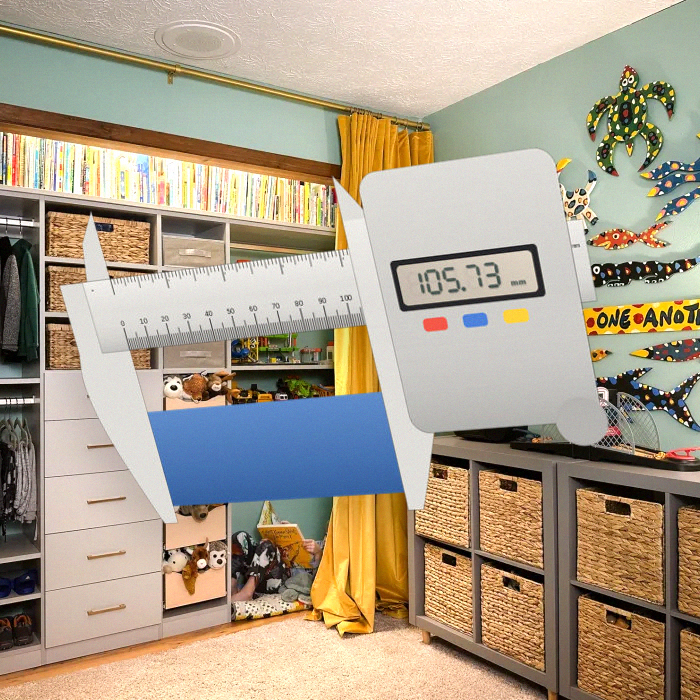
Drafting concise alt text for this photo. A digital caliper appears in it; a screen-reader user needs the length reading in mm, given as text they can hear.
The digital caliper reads 105.73 mm
